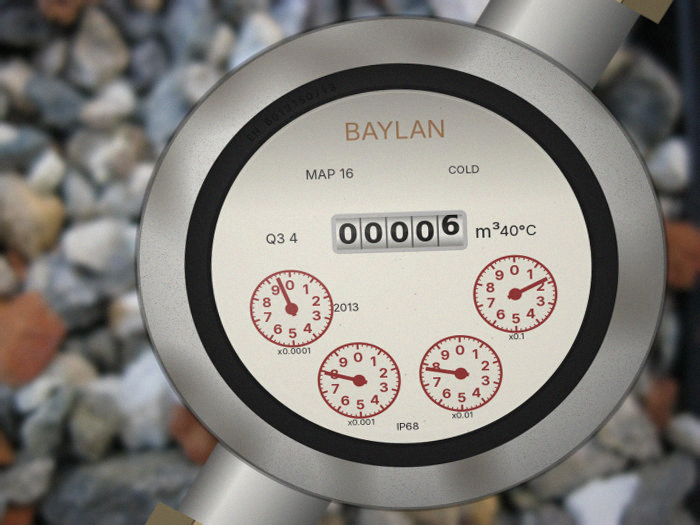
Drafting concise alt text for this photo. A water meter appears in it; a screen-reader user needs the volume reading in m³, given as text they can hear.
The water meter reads 6.1779 m³
